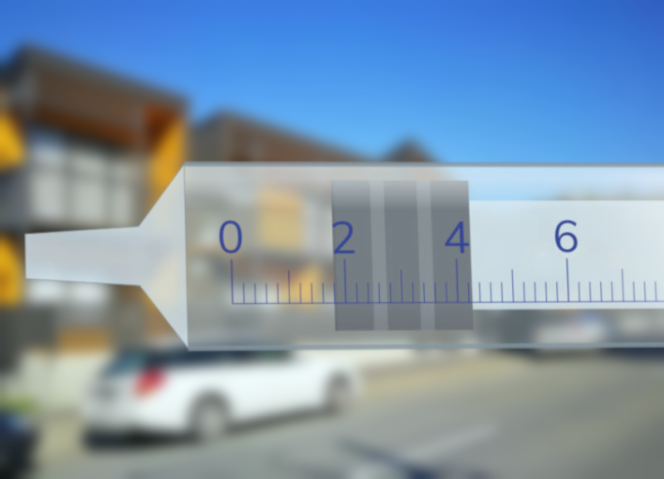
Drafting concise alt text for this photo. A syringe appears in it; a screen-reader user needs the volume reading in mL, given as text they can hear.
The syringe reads 1.8 mL
